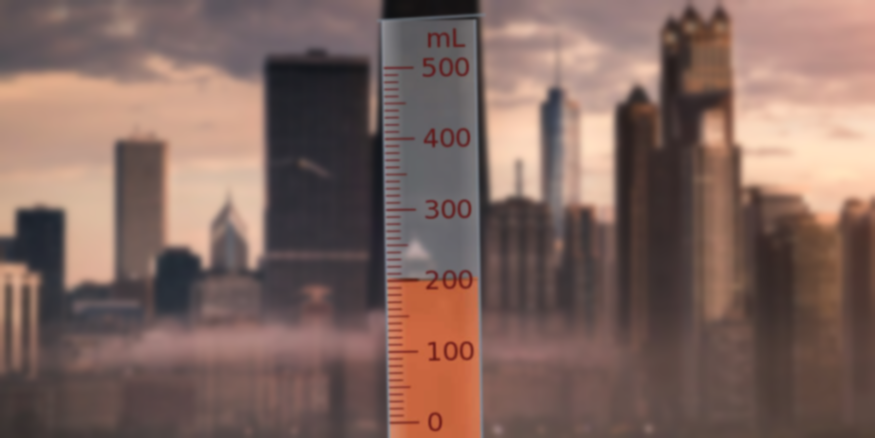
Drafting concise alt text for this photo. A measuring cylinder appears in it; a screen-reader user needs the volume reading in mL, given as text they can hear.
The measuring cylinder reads 200 mL
